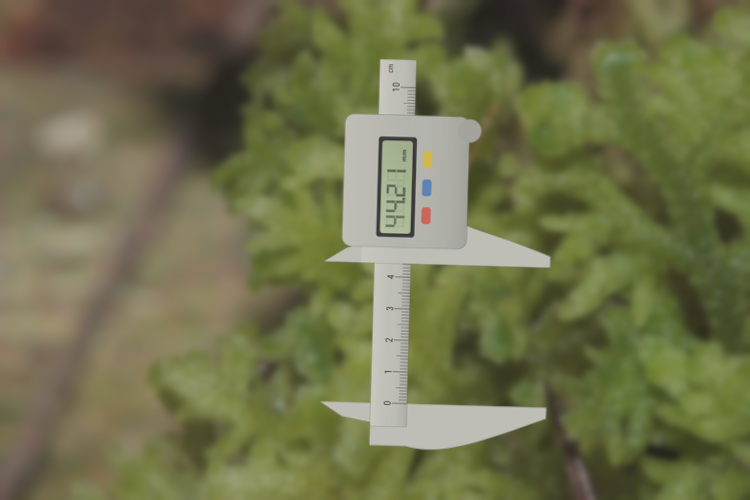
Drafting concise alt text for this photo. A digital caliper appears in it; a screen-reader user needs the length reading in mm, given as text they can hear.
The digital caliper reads 44.21 mm
